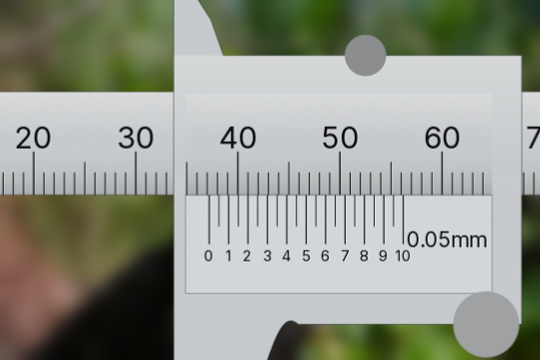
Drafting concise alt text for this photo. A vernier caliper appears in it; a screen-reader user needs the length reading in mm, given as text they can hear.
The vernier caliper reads 37.2 mm
